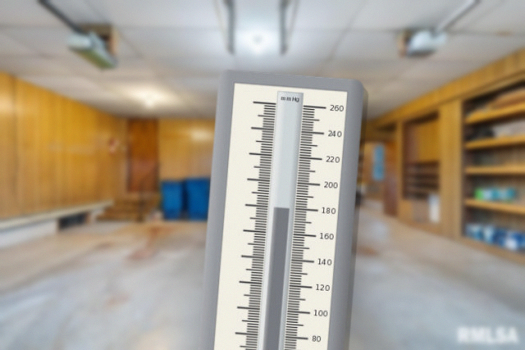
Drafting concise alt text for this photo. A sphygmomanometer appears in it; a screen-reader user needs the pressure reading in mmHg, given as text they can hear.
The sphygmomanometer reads 180 mmHg
